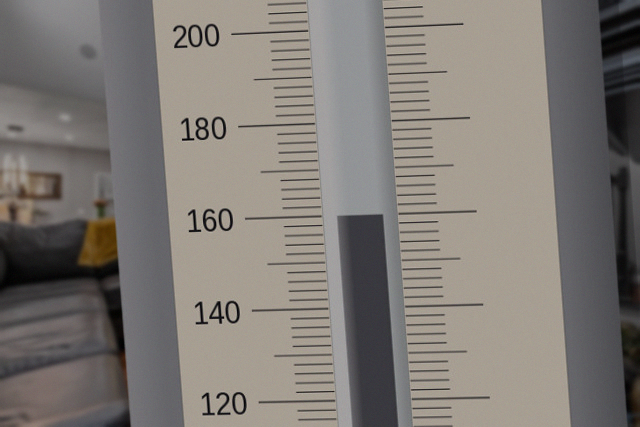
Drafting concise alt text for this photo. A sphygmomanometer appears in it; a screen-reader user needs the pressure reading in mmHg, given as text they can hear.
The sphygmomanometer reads 160 mmHg
